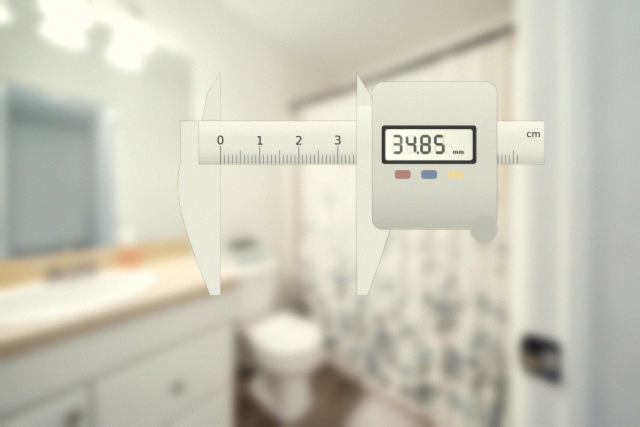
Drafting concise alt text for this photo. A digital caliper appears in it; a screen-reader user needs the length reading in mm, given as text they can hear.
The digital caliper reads 34.85 mm
